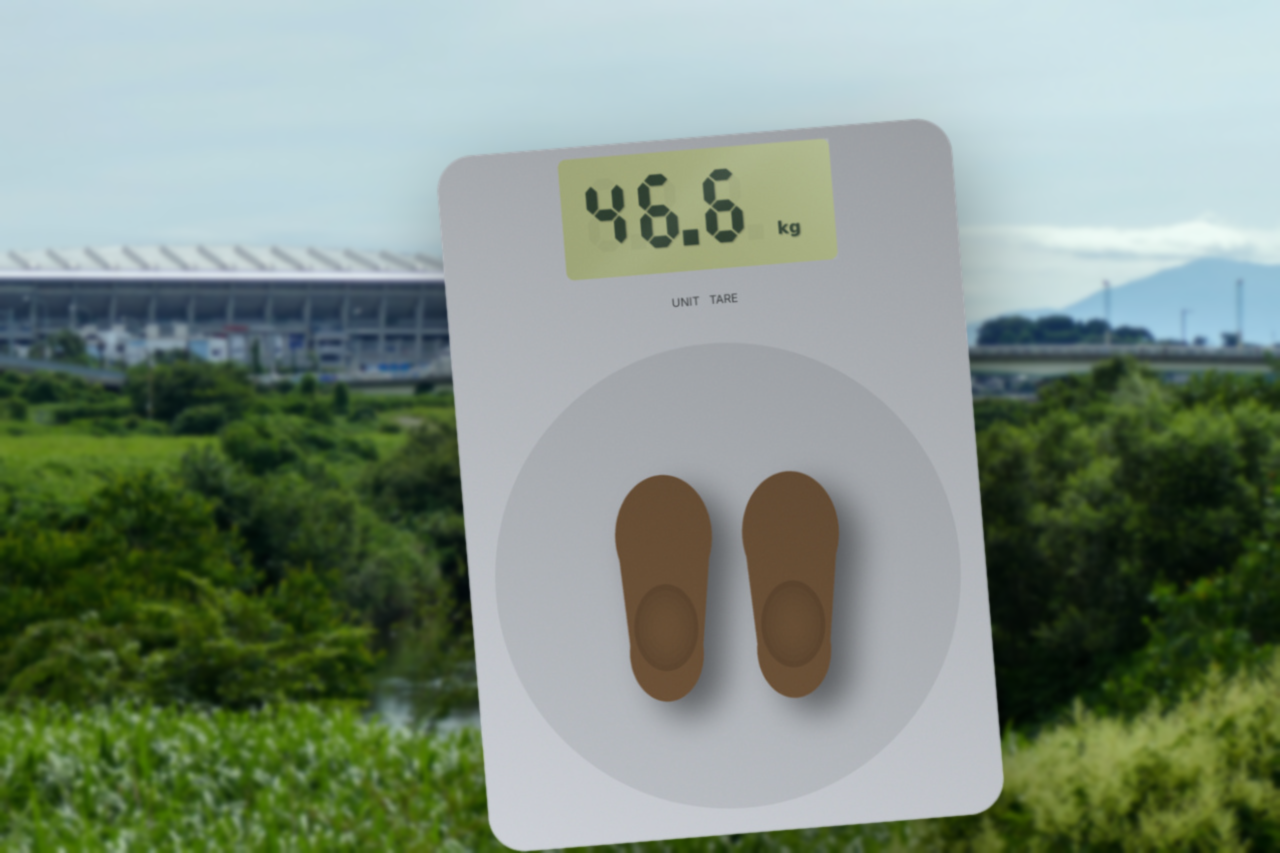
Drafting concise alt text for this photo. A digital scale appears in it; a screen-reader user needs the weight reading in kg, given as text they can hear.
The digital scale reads 46.6 kg
